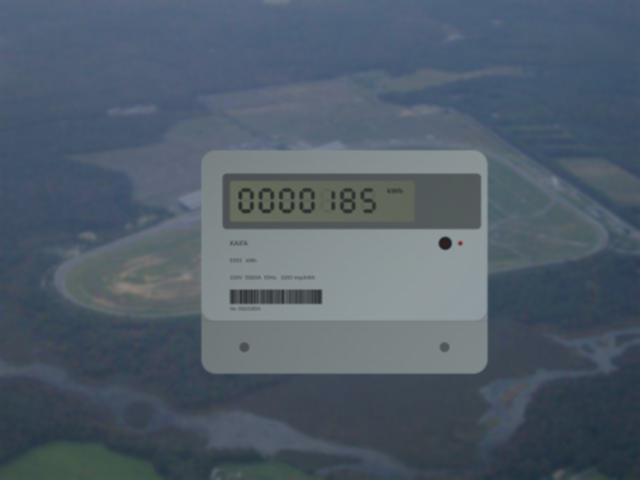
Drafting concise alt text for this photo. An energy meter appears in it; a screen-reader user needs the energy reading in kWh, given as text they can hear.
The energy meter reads 185 kWh
